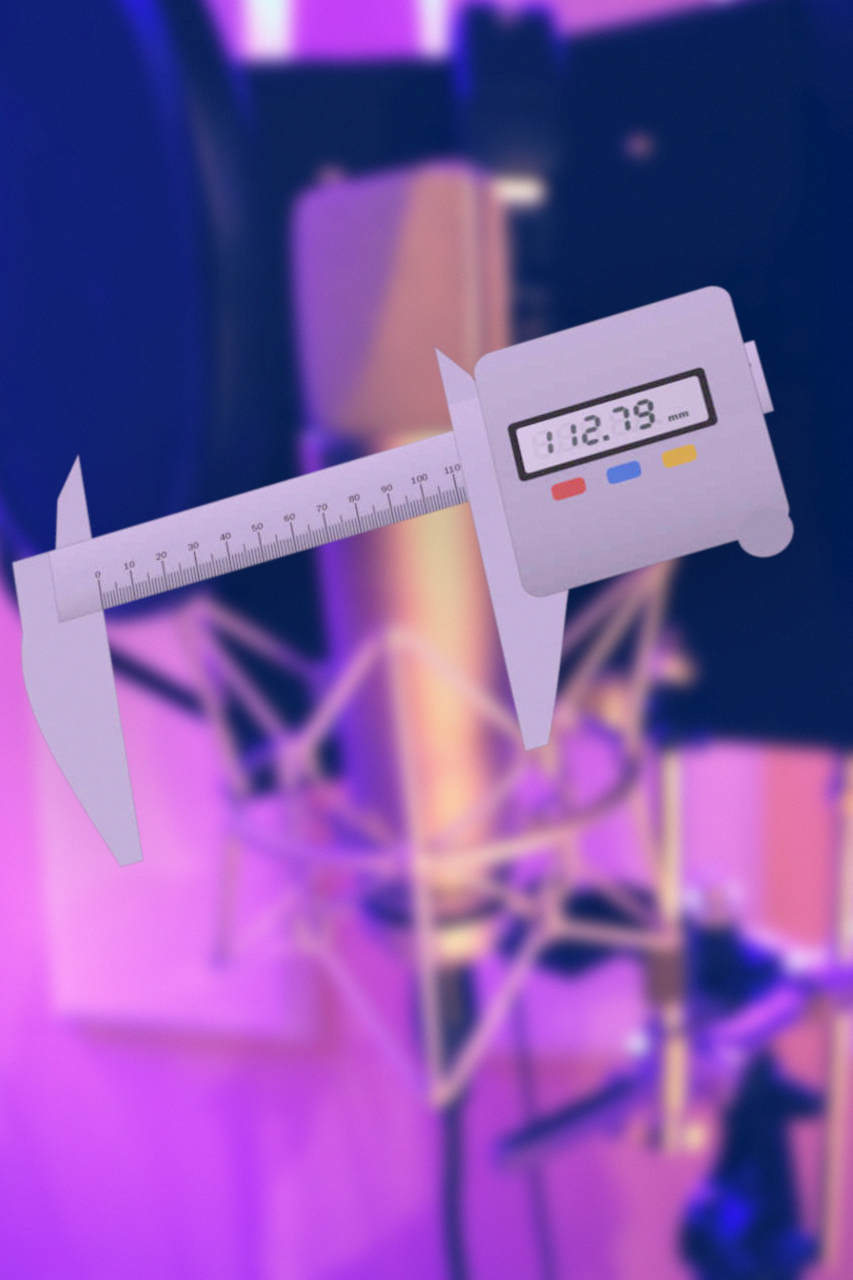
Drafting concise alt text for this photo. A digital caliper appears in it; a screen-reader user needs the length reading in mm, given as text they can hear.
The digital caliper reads 112.79 mm
